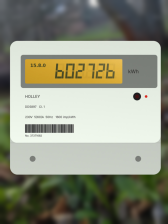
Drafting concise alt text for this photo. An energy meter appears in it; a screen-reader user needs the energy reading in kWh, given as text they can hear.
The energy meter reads 602726 kWh
